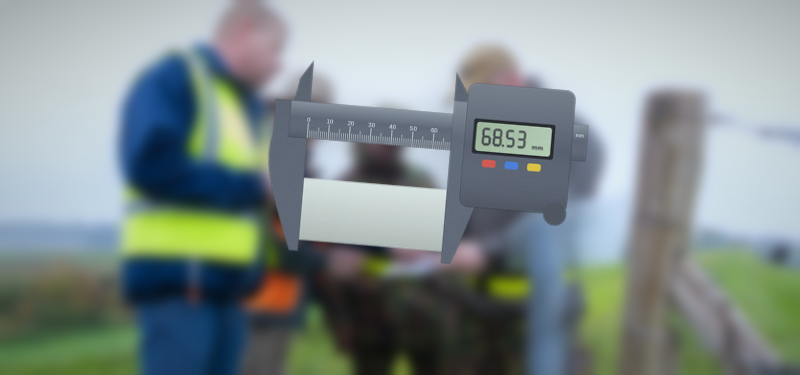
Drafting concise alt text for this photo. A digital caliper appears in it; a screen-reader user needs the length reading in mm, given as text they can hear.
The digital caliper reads 68.53 mm
